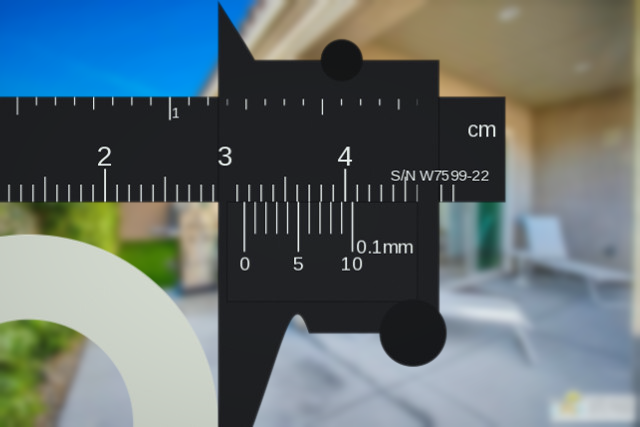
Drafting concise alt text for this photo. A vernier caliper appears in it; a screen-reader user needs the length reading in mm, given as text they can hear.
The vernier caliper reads 31.6 mm
